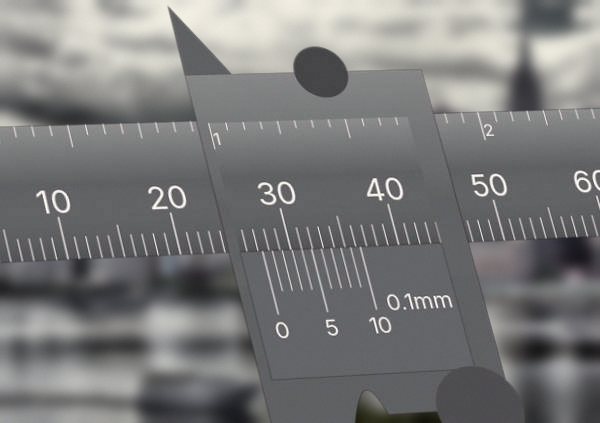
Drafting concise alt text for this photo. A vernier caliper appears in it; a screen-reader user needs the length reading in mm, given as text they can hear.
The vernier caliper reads 27.4 mm
